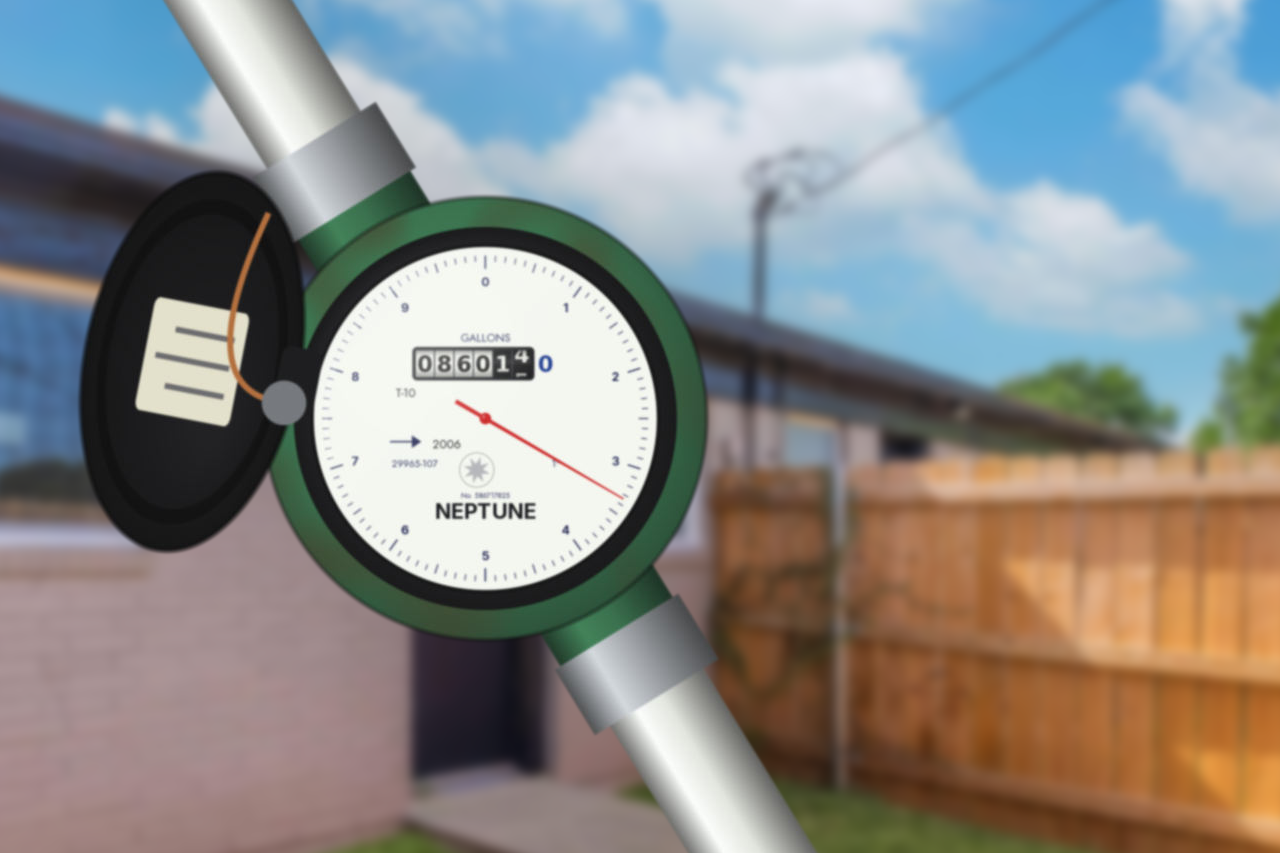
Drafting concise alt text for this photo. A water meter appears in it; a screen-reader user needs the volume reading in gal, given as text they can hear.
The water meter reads 860143.3 gal
